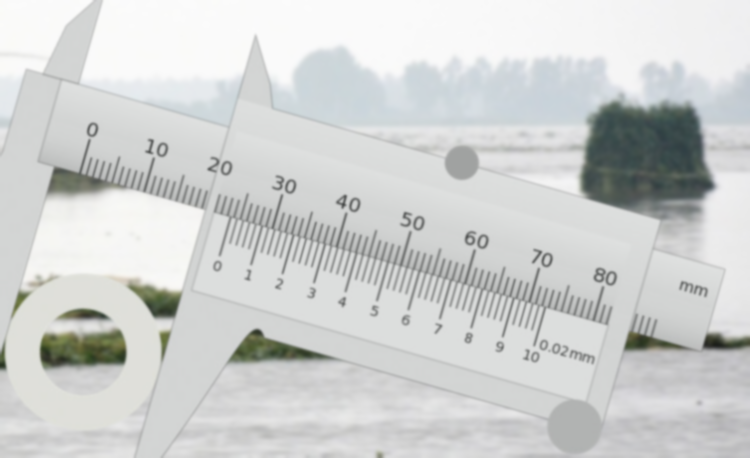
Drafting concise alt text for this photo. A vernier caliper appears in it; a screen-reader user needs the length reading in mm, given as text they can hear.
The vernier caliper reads 23.5 mm
